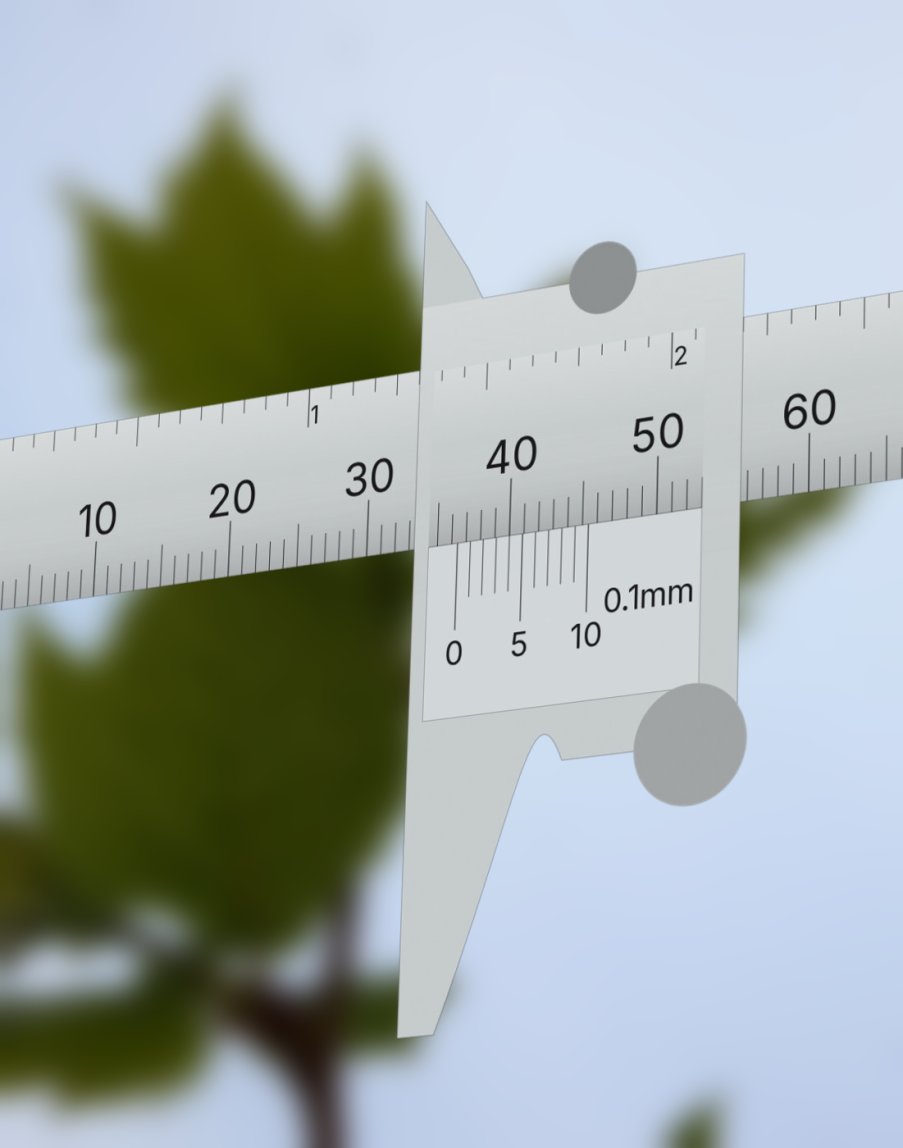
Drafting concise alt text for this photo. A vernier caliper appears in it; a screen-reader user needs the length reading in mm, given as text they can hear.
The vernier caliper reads 36.4 mm
